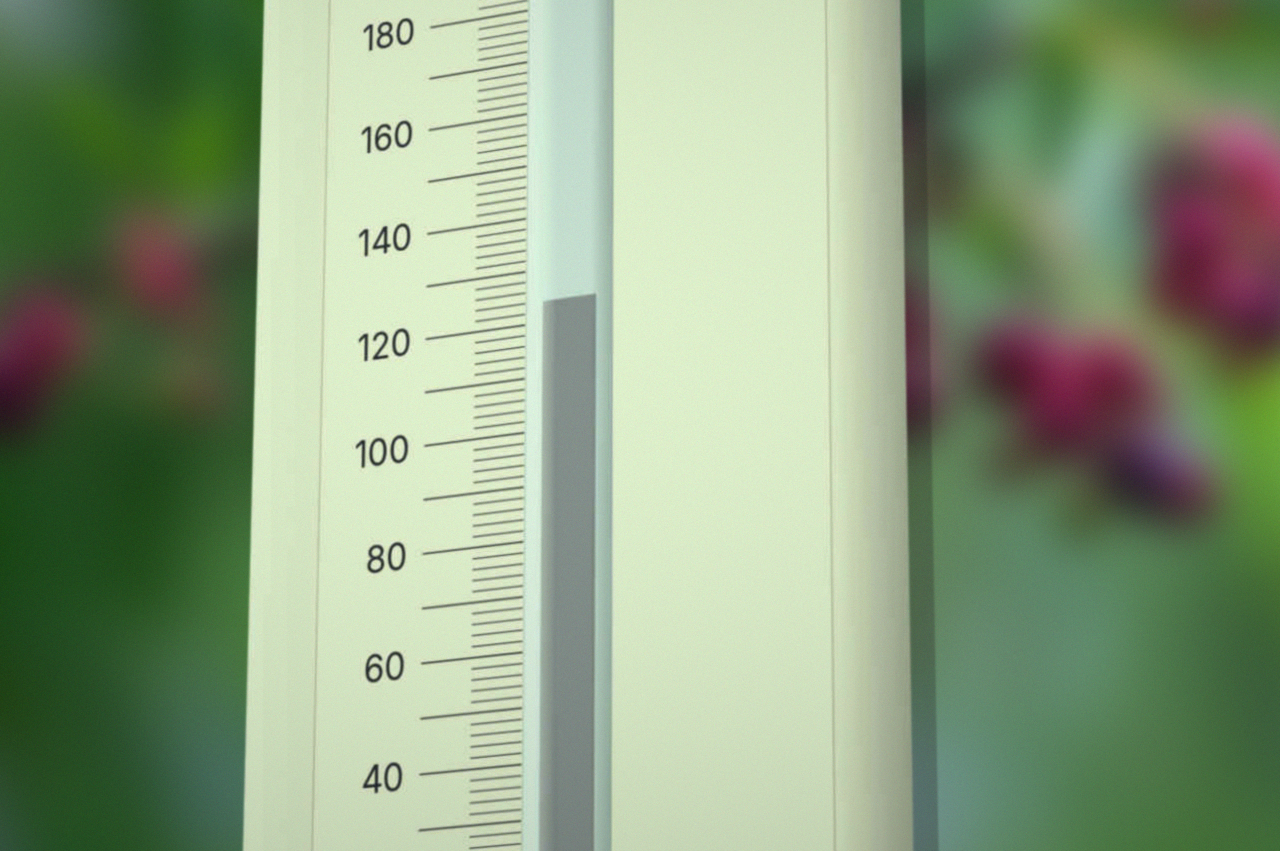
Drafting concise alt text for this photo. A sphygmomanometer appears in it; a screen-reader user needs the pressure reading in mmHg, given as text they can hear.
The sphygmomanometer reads 124 mmHg
